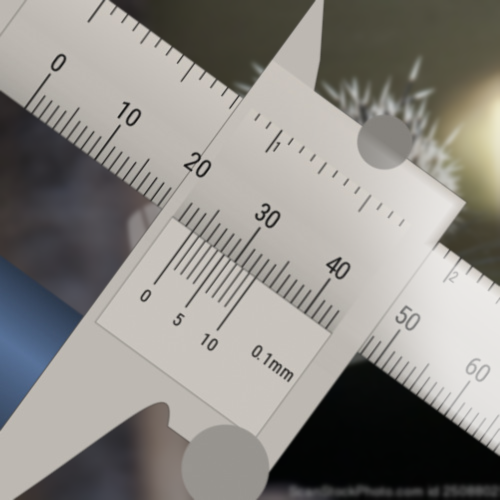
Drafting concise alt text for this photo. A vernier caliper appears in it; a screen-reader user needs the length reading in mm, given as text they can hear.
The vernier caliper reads 24.0 mm
